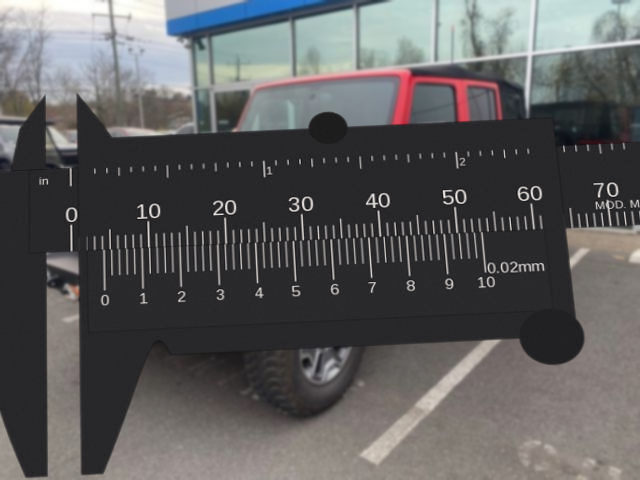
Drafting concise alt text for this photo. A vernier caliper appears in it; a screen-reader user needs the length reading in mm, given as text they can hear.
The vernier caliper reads 4.2 mm
